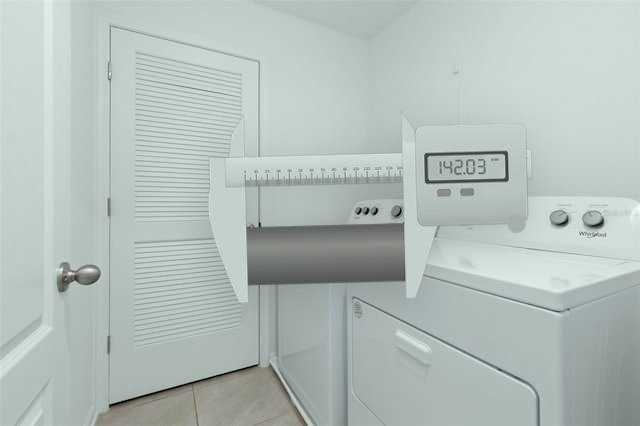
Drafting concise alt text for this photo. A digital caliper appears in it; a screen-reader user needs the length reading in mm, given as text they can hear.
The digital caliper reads 142.03 mm
